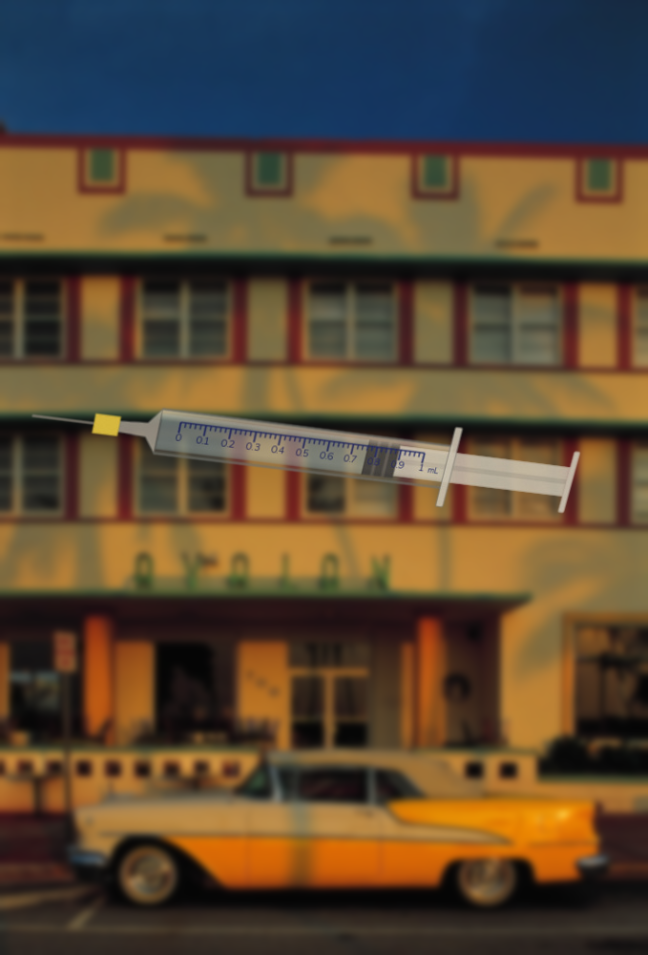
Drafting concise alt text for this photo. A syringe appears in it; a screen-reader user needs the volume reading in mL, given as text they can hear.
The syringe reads 0.76 mL
